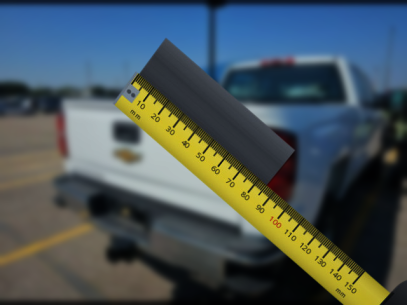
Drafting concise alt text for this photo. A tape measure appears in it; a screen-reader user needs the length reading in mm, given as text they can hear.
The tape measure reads 85 mm
